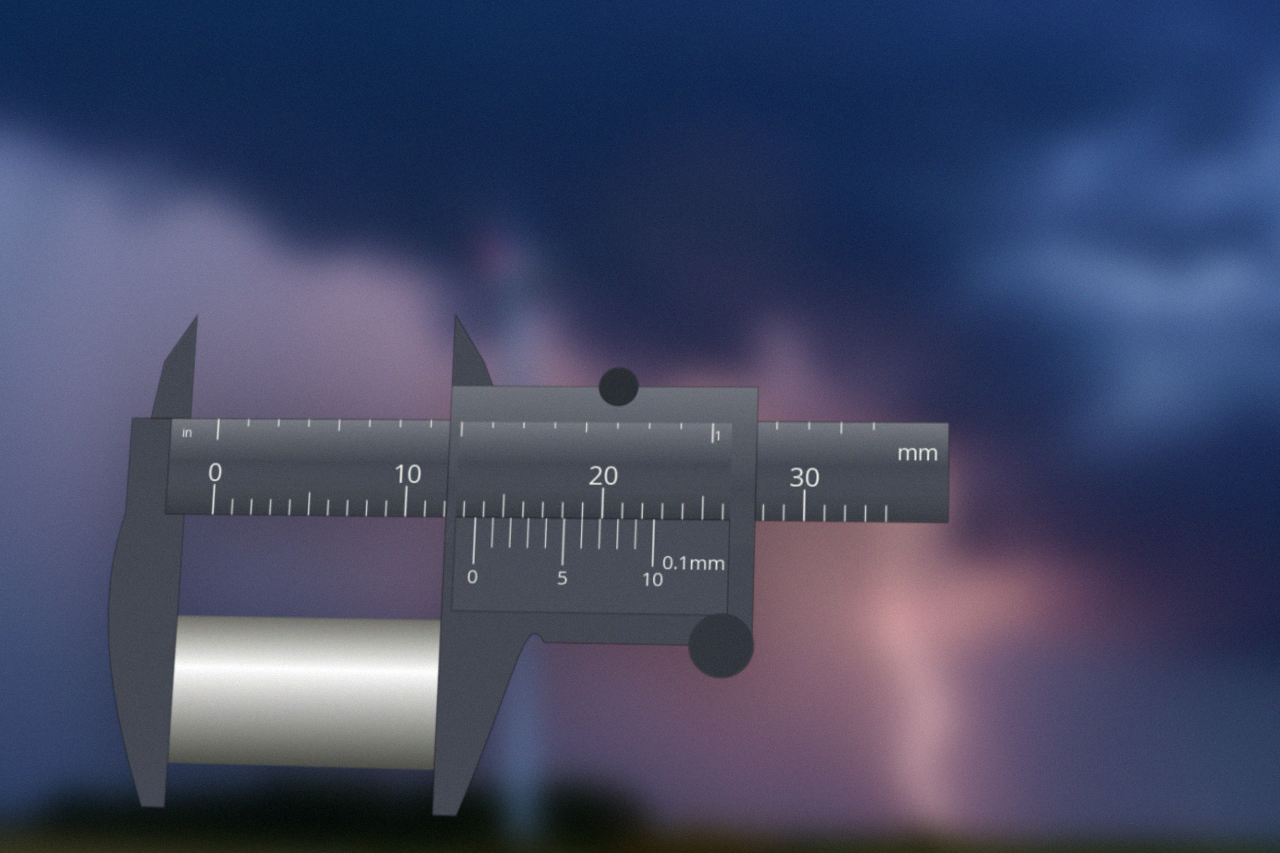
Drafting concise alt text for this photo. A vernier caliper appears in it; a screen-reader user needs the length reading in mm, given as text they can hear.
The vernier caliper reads 13.6 mm
